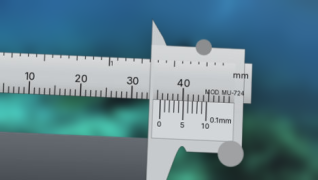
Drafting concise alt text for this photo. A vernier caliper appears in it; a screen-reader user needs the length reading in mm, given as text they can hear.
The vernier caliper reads 35.6 mm
